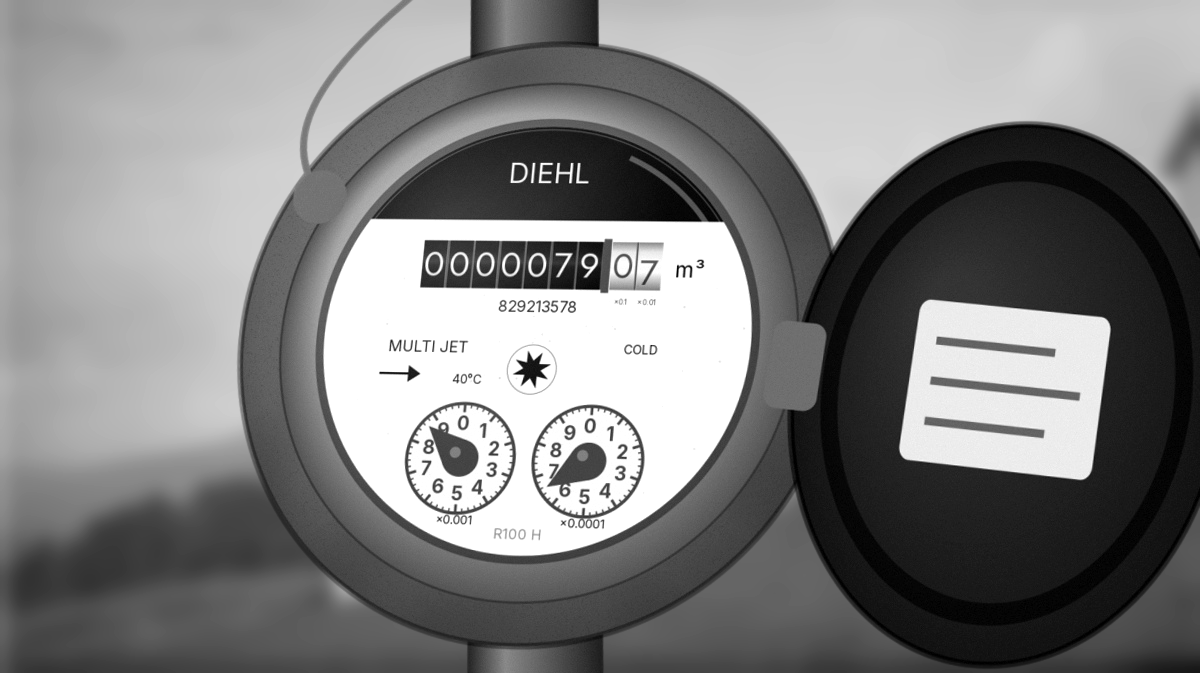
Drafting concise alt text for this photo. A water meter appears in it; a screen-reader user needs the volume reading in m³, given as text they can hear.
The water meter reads 79.0686 m³
